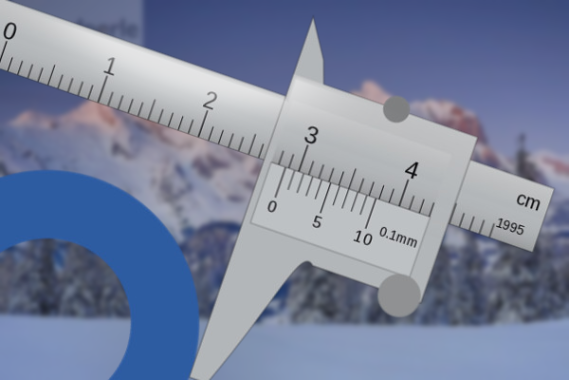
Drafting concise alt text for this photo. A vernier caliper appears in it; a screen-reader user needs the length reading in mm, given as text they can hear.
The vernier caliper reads 28.7 mm
